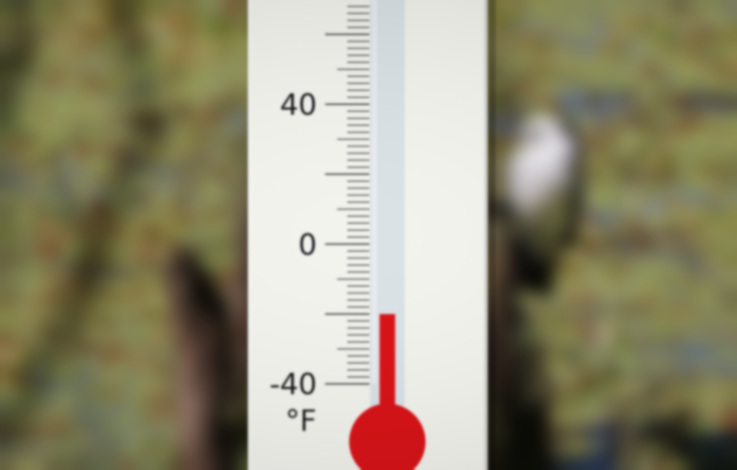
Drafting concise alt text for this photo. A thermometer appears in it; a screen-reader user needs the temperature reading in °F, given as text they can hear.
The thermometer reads -20 °F
